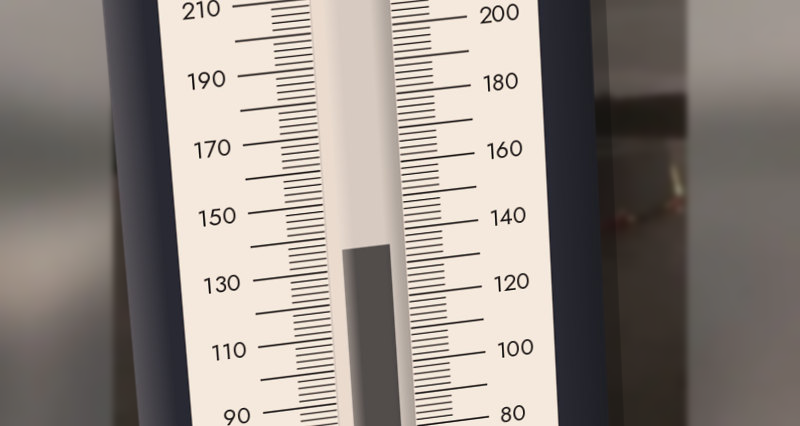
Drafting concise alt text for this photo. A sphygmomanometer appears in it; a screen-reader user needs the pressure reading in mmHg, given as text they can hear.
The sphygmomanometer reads 136 mmHg
